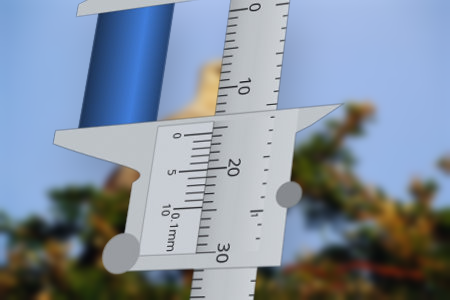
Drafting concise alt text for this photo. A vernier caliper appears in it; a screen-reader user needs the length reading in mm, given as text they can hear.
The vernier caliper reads 15.6 mm
